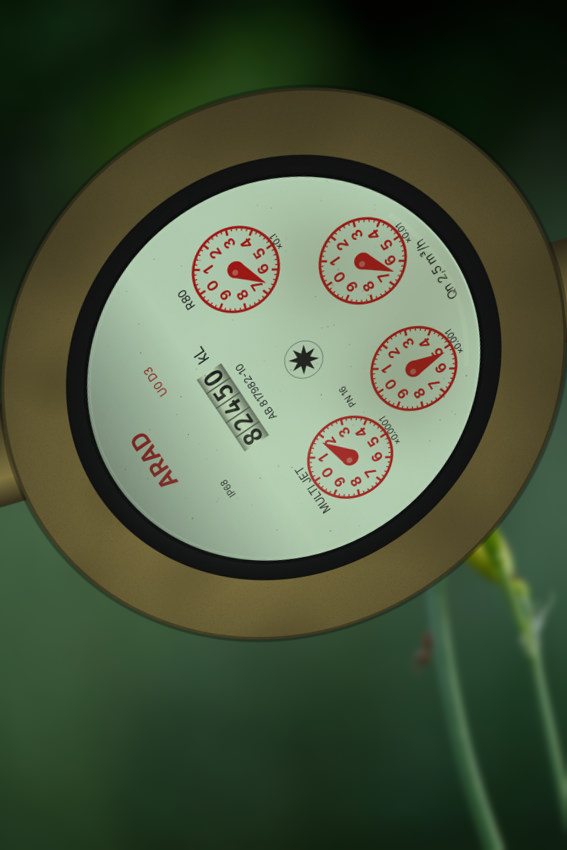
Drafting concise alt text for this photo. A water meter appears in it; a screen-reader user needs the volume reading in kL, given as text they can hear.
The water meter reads 82450.6651 kL
